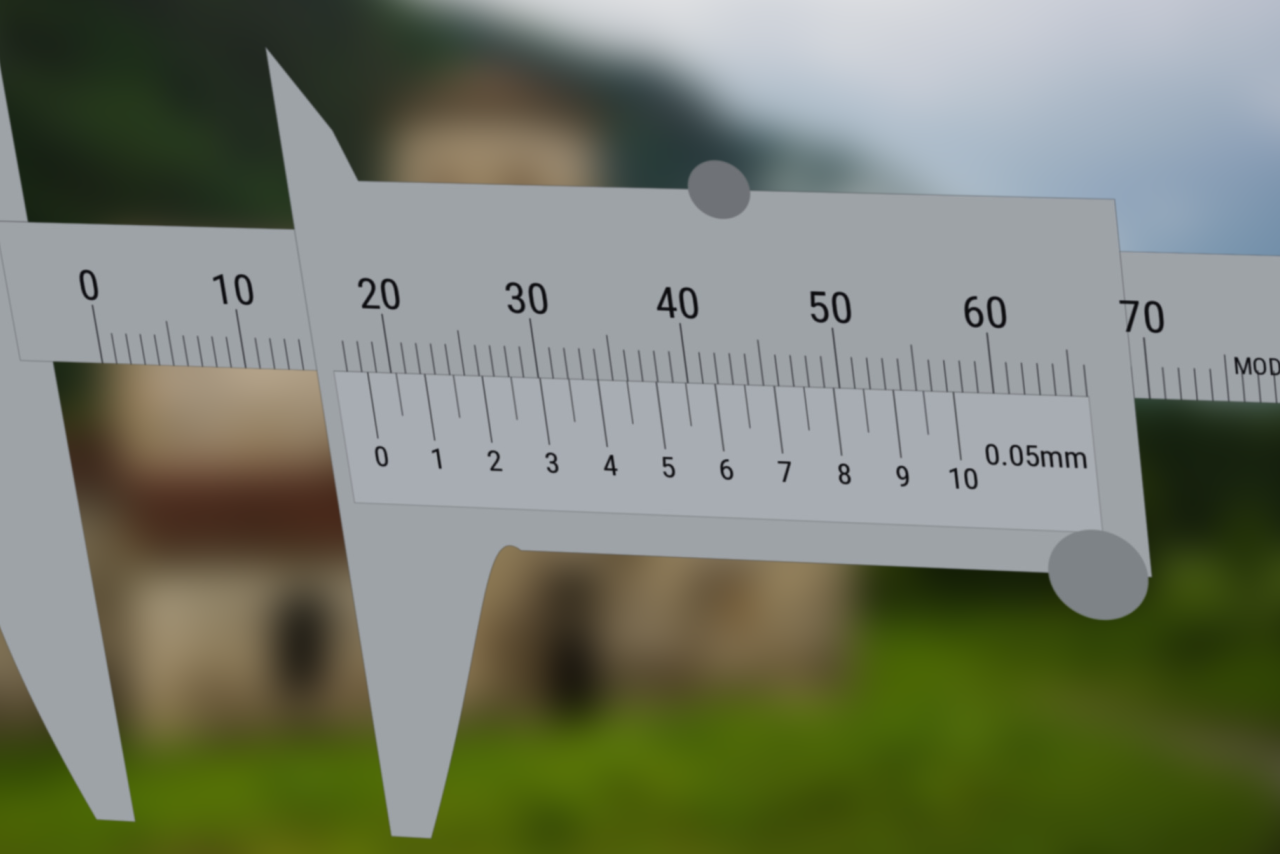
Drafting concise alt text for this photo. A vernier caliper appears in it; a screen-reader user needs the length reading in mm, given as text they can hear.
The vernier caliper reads 18.4 mm
